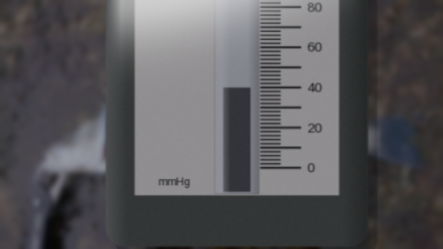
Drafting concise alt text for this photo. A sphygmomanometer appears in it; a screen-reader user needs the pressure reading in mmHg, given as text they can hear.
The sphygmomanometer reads 40 mmHg
